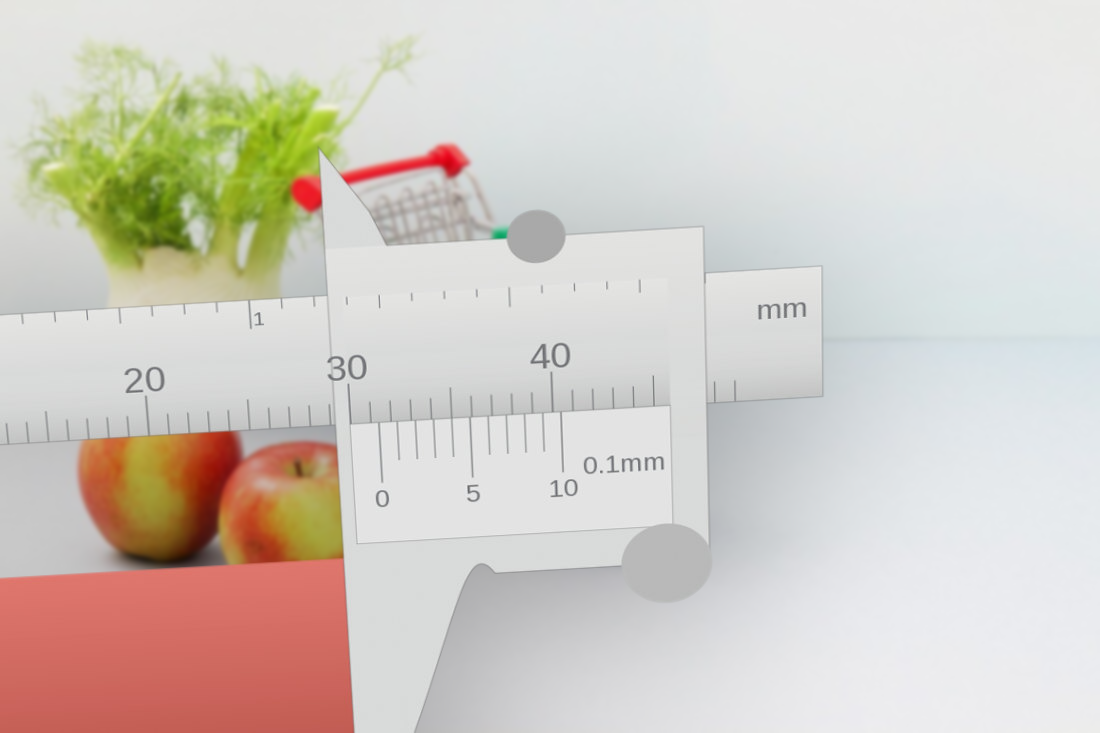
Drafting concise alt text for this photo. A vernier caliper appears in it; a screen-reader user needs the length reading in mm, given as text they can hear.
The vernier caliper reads 31.4 mm
